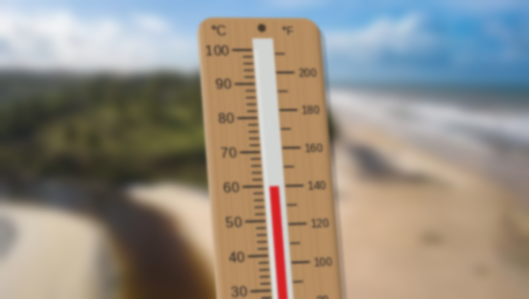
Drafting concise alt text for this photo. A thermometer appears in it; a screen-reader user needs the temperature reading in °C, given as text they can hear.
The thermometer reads 60 °C
